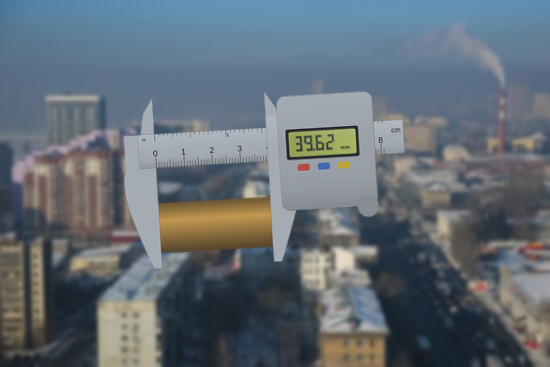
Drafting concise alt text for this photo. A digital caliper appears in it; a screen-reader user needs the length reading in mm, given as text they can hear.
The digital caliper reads 39.62 mm
